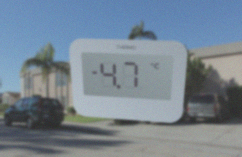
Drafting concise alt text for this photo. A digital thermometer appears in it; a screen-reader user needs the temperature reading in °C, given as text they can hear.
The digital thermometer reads -4.7 °C
